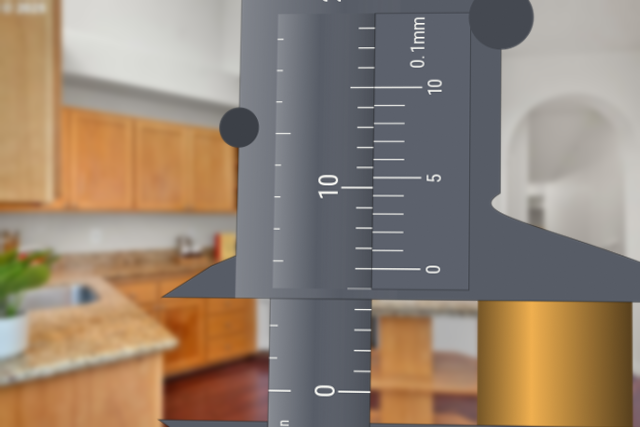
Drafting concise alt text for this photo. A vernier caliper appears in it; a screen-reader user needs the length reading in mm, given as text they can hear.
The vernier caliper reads 6.0 mm
